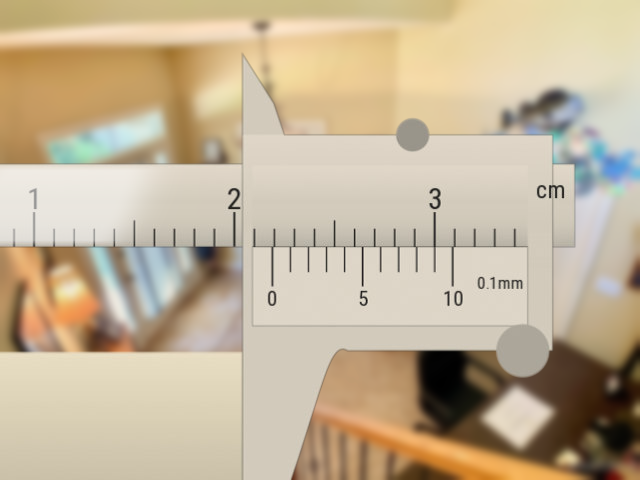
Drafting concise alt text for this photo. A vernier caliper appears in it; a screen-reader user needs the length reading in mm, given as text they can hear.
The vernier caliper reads 21.9 mm
